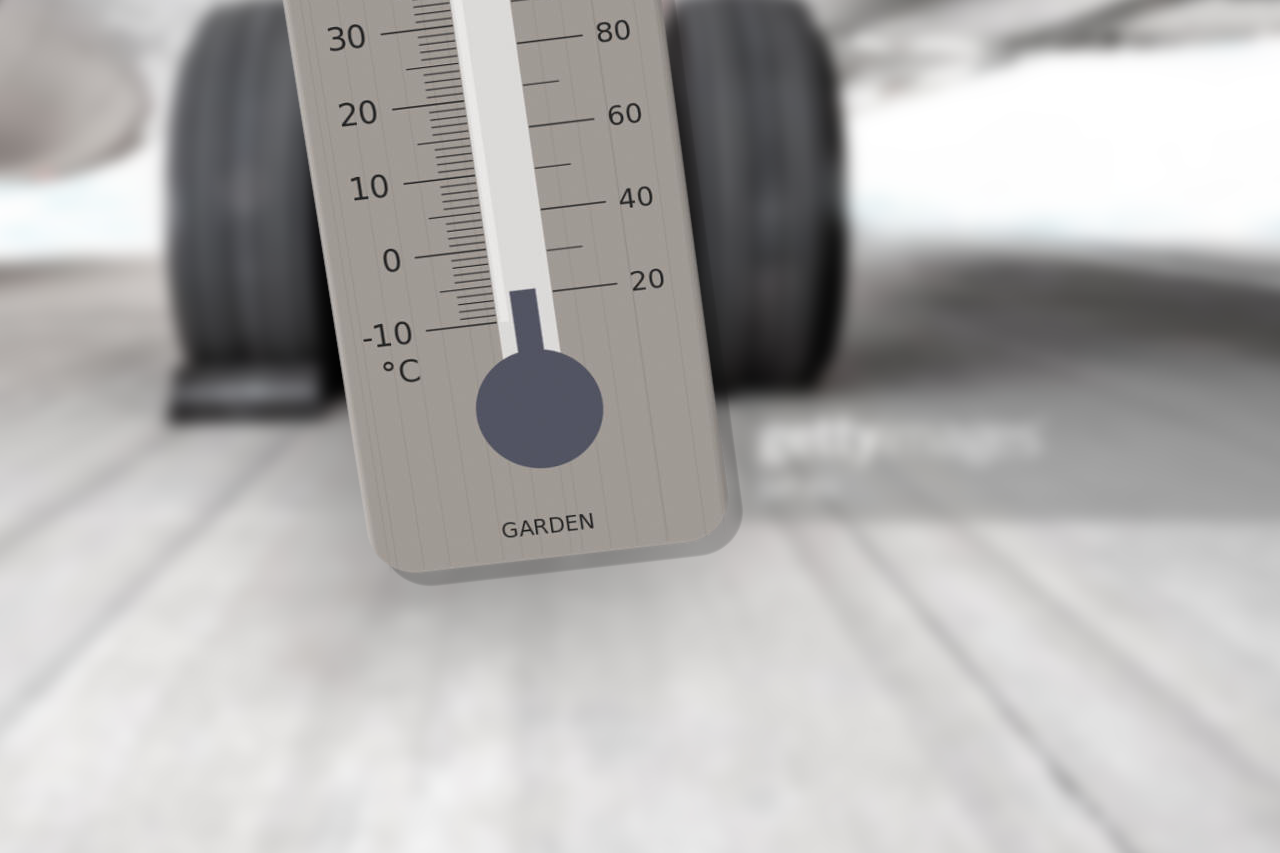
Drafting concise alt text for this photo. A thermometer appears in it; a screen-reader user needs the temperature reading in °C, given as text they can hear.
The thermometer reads -6 °C
